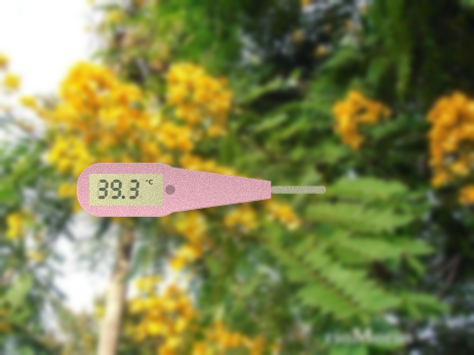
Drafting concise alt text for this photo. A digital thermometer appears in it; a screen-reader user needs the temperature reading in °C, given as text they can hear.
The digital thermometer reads 39.3 °C
